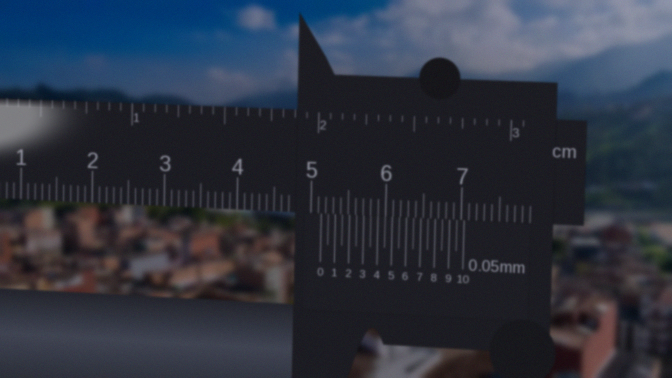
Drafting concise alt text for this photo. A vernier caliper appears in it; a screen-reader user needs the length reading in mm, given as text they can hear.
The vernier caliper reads 51.4 mm
